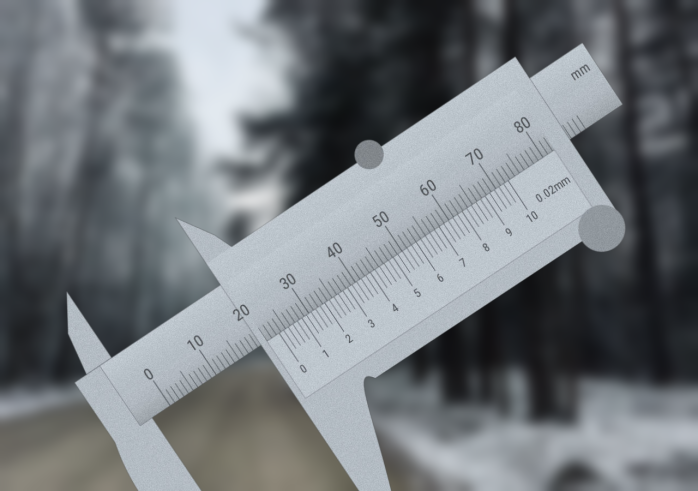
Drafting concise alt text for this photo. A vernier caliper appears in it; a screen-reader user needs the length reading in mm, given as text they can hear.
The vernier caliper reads 23.6 mm
